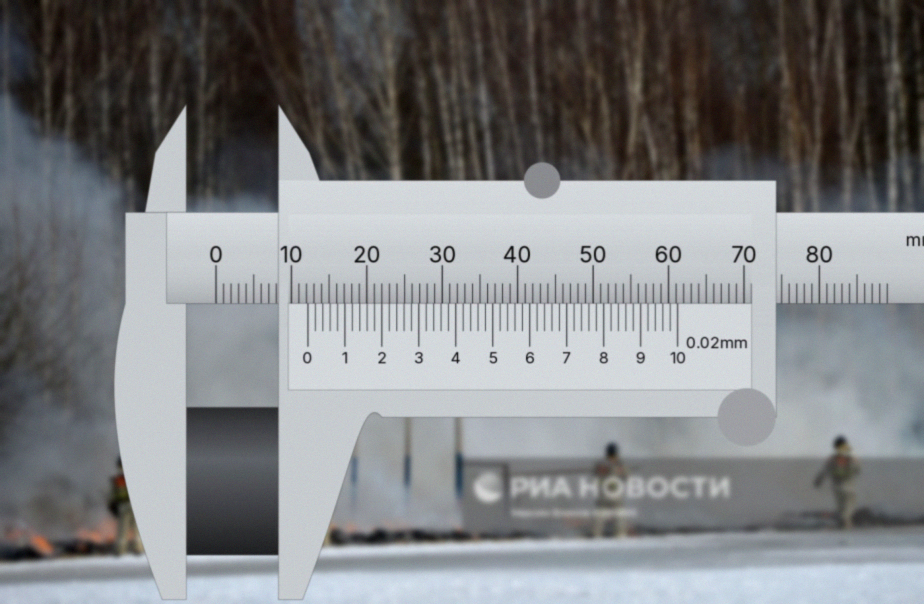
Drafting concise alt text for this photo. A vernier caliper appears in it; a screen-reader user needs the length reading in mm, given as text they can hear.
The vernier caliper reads 12.2 mm
